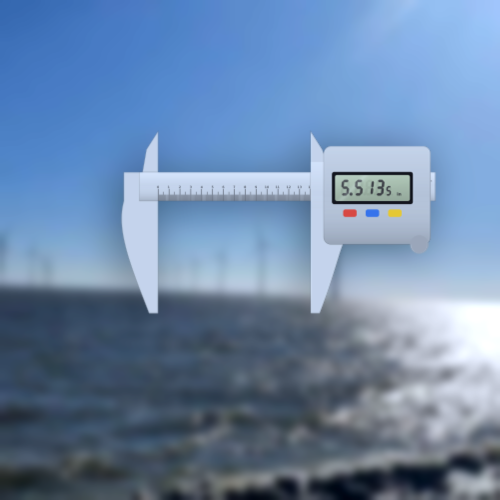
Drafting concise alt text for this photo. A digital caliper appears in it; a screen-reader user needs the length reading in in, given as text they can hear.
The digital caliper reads 5.5135 in
